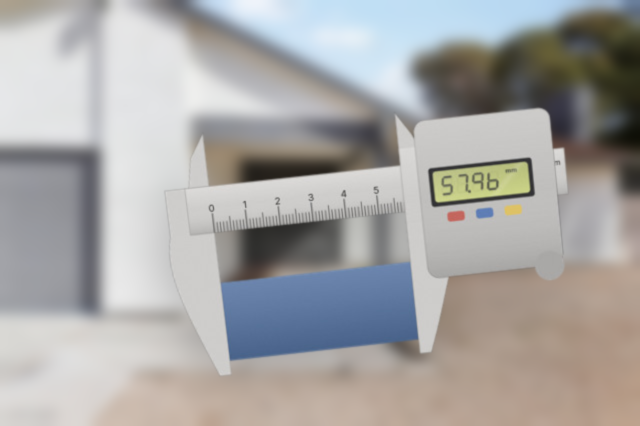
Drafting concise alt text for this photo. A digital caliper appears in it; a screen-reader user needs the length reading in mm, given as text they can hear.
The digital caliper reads 57.96 mm
